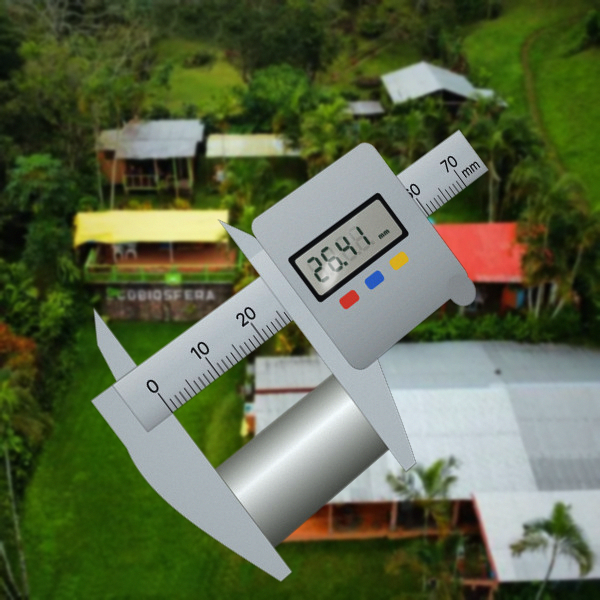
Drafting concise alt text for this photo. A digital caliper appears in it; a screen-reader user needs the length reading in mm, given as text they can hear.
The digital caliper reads 26.41 mm
